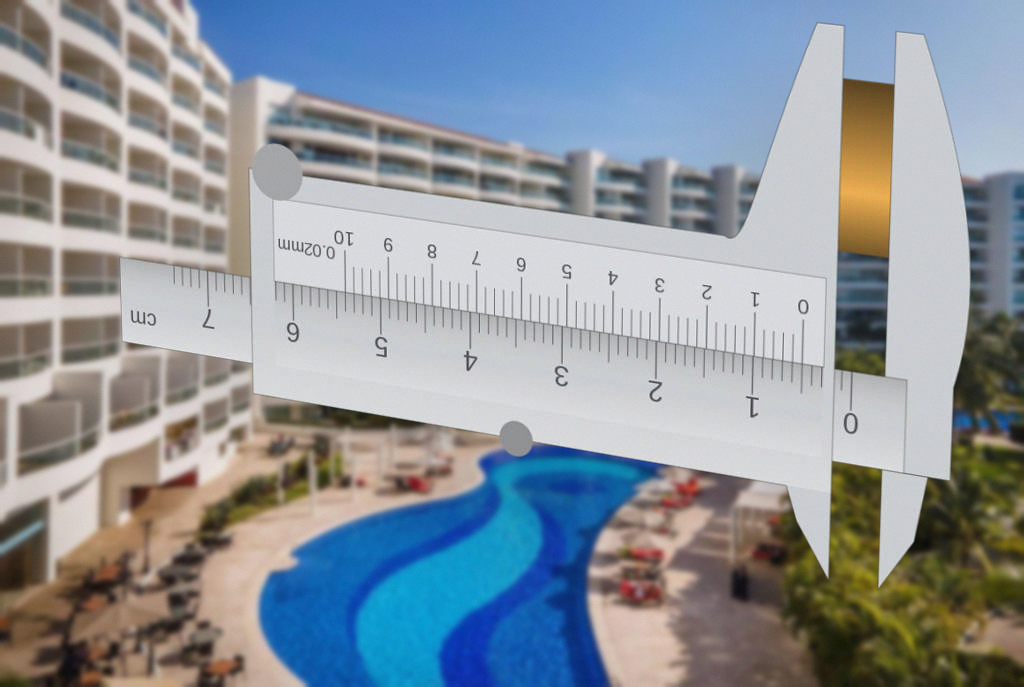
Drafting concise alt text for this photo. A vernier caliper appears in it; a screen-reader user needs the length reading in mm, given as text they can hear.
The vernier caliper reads 5.0 mm
